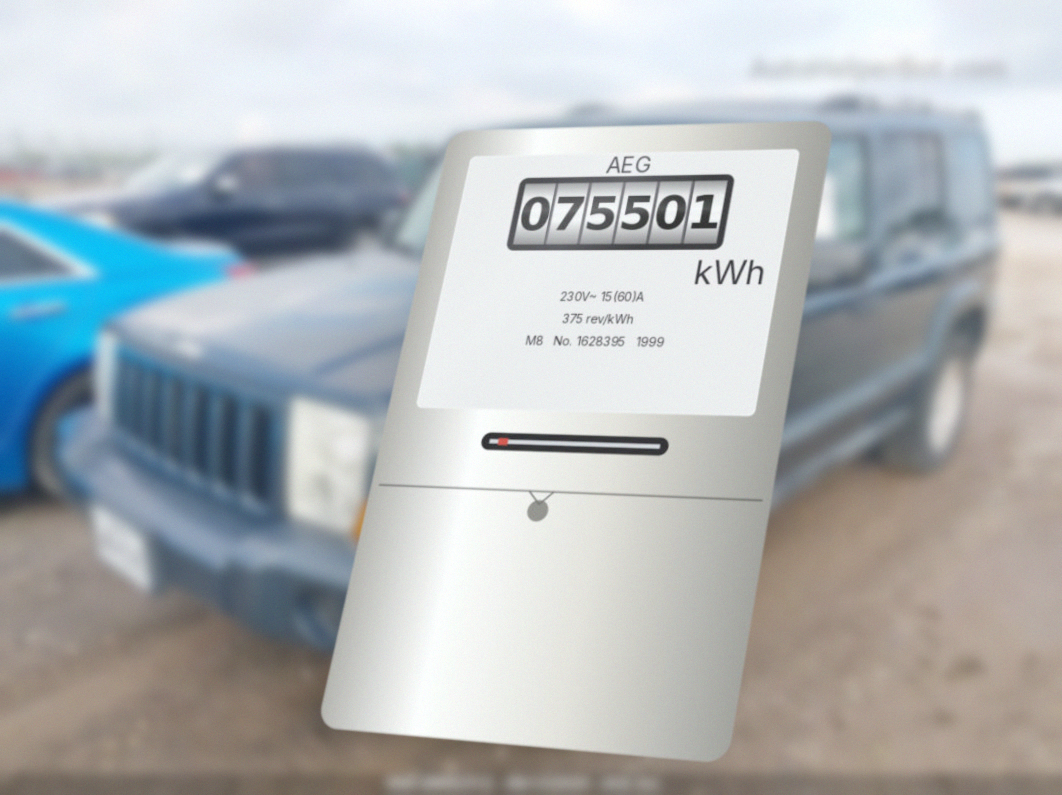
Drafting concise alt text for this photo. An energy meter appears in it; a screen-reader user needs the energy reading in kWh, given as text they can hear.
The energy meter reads 75501 kWh
